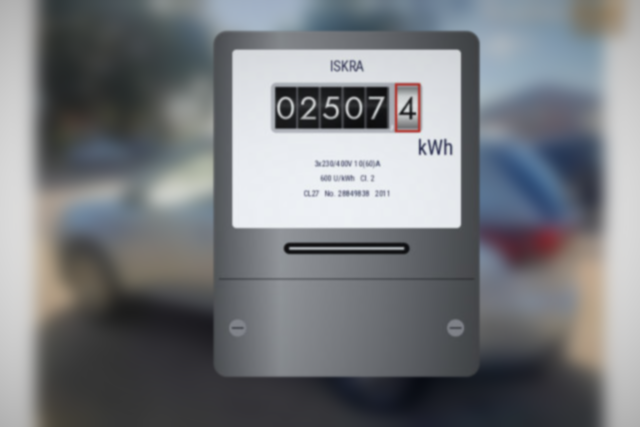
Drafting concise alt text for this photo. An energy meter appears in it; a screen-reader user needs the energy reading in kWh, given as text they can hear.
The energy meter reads 2507.4 kWh
